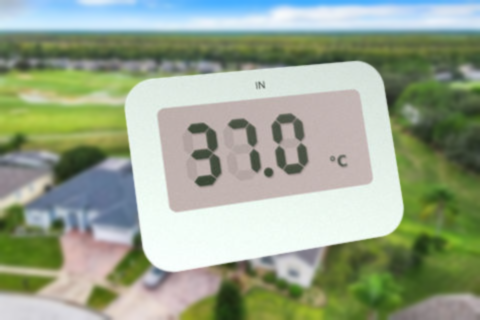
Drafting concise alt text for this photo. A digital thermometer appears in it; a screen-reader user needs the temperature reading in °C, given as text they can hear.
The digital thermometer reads 37.0 °C
